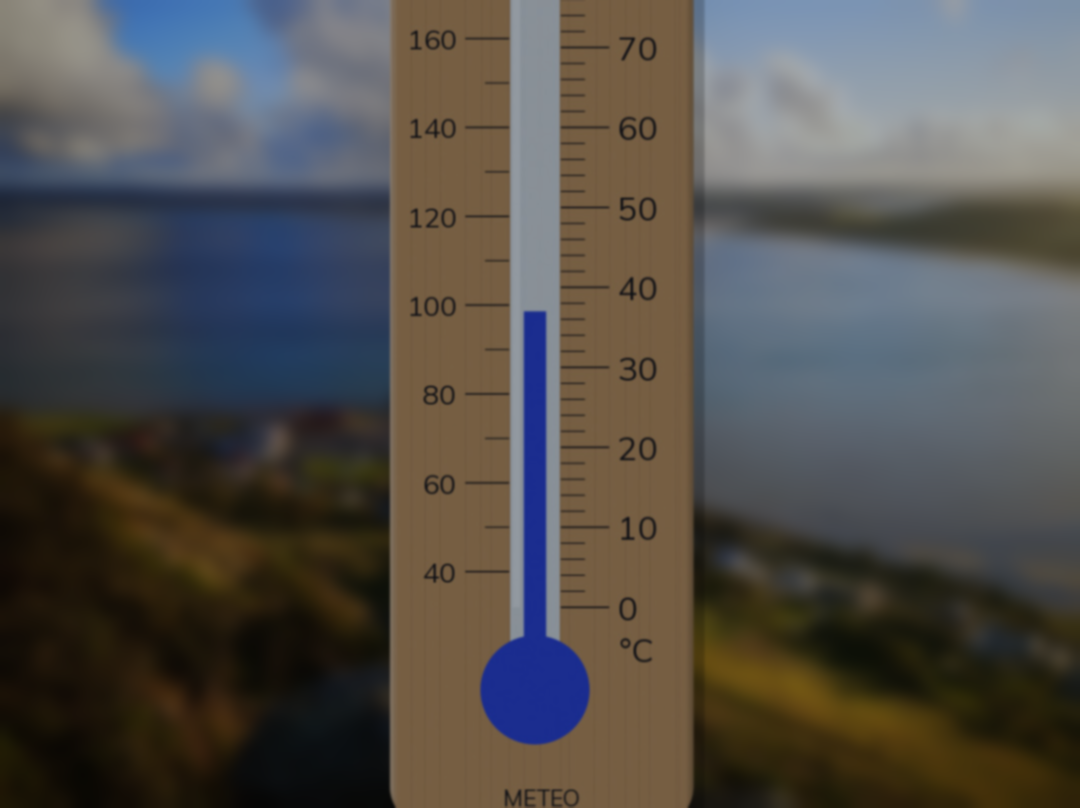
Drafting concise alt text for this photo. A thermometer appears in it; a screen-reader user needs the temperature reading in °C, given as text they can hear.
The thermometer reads 37 °C
